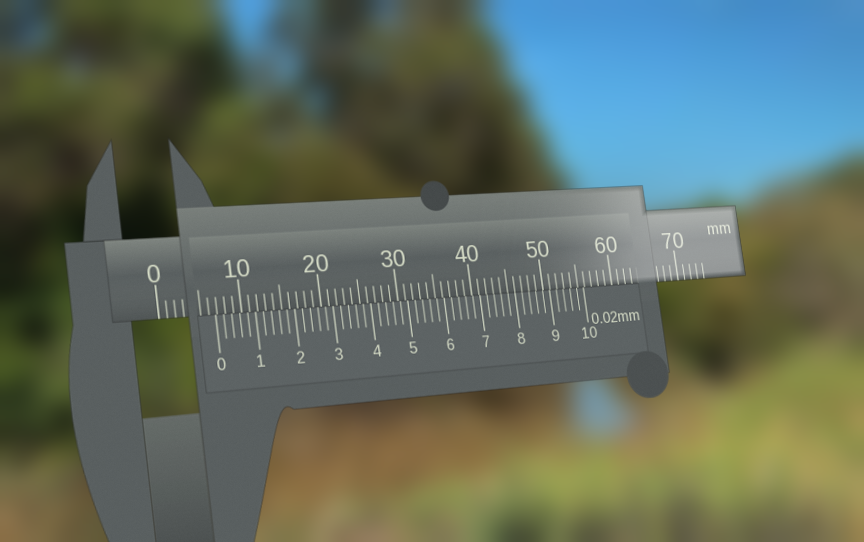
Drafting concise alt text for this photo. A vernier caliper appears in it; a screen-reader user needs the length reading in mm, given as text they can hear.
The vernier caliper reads 6.8 mm
